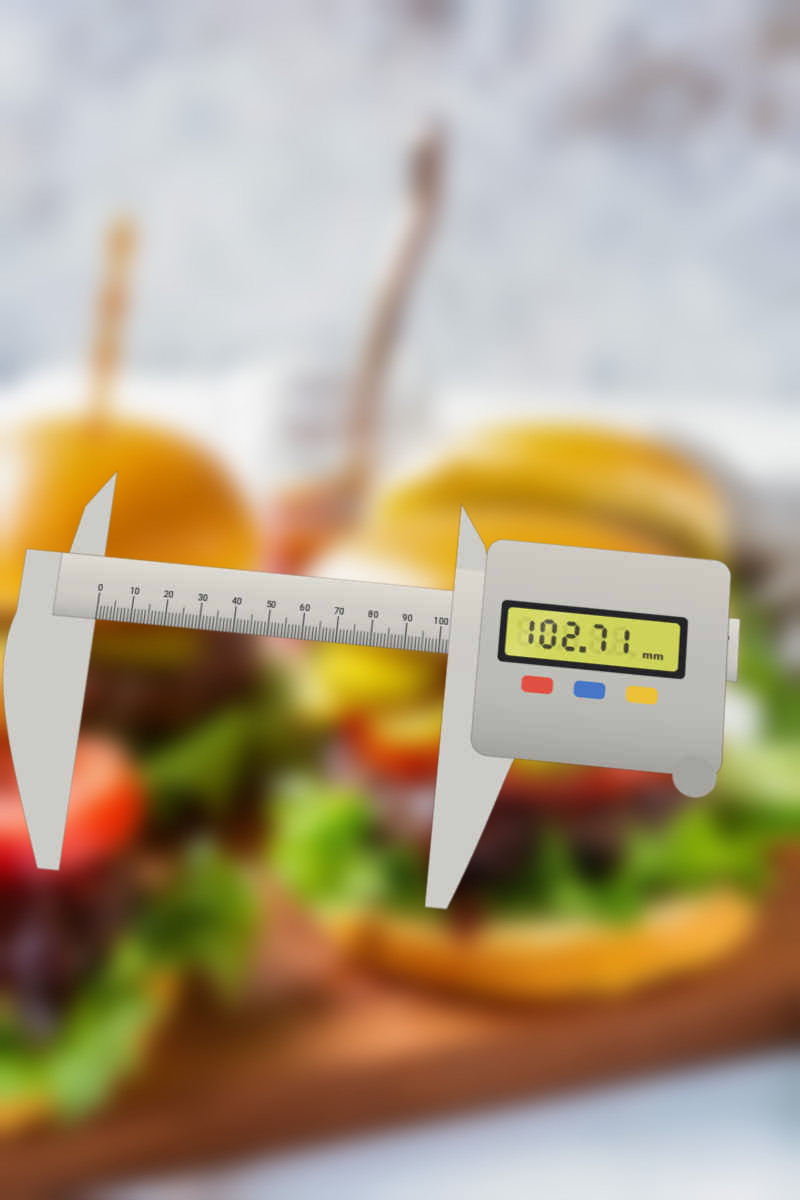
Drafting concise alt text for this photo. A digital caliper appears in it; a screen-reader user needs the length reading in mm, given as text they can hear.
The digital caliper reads 102.71 mm
